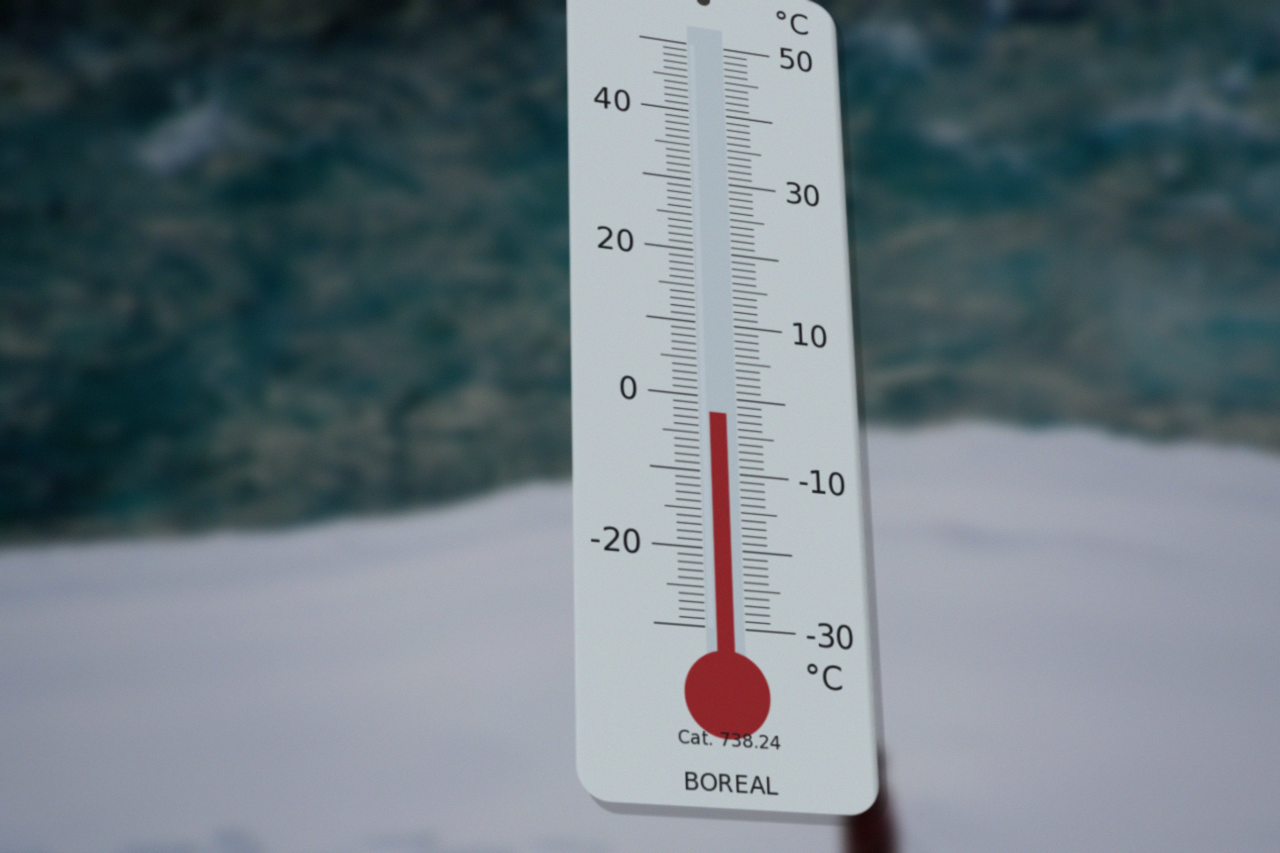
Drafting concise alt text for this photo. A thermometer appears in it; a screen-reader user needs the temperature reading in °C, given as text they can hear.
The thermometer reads -2 °C
